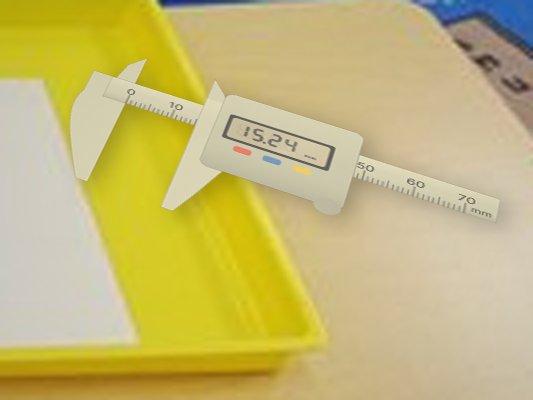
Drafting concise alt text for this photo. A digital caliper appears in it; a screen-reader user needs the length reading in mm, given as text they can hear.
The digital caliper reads 15.24 mm
